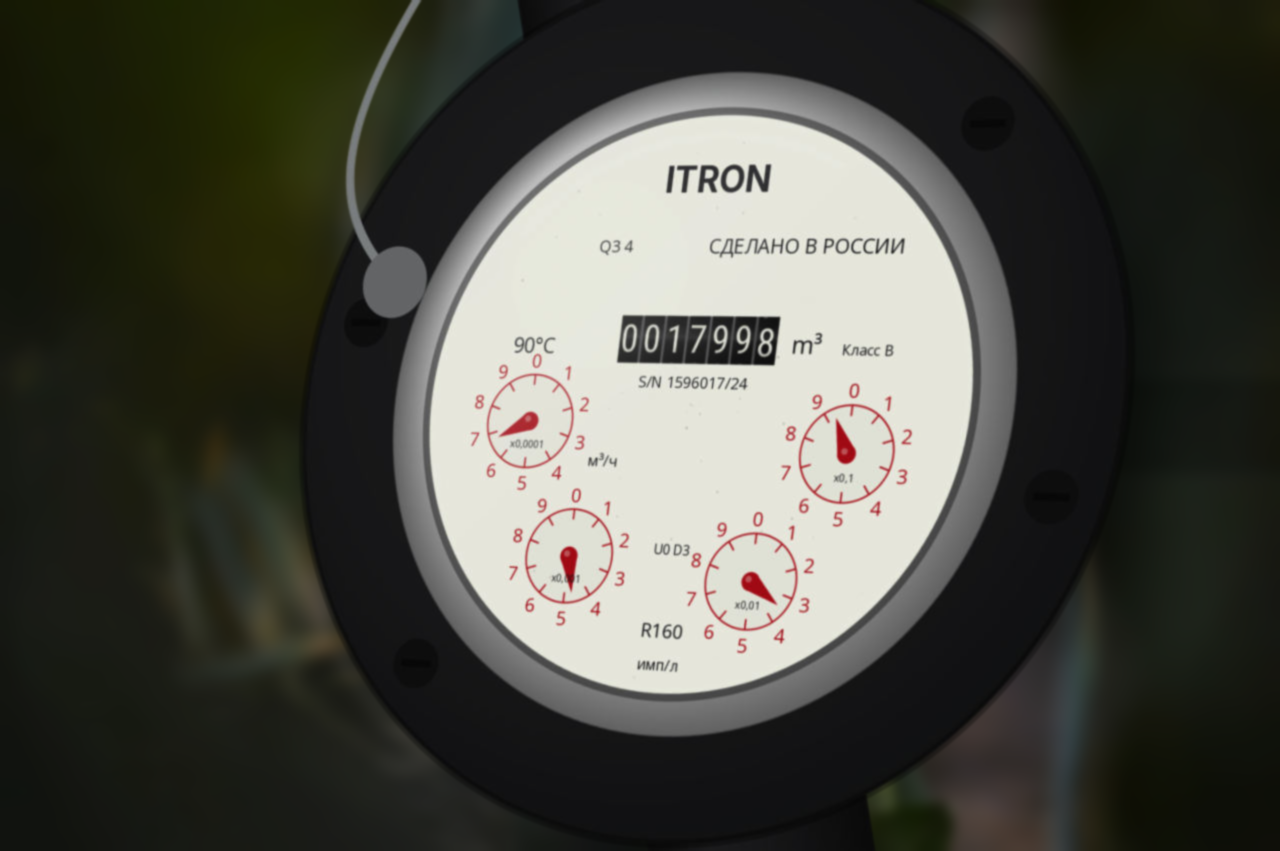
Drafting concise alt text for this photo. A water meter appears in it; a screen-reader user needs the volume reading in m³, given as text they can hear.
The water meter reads 17997.9346 m³
